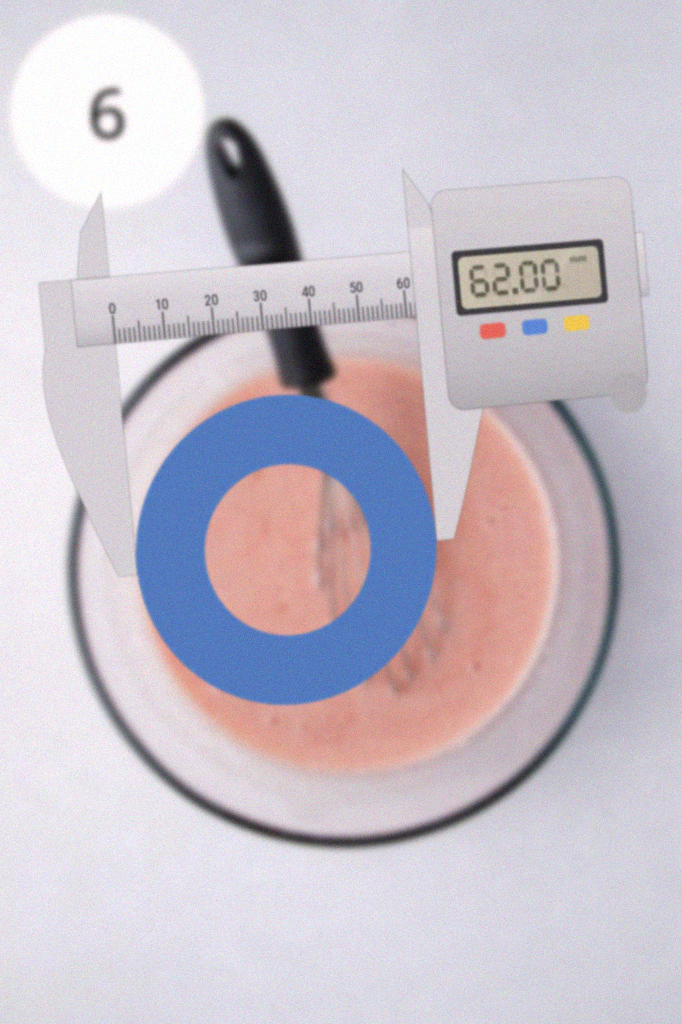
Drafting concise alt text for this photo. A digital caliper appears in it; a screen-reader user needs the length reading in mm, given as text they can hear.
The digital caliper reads 62.00 mm
